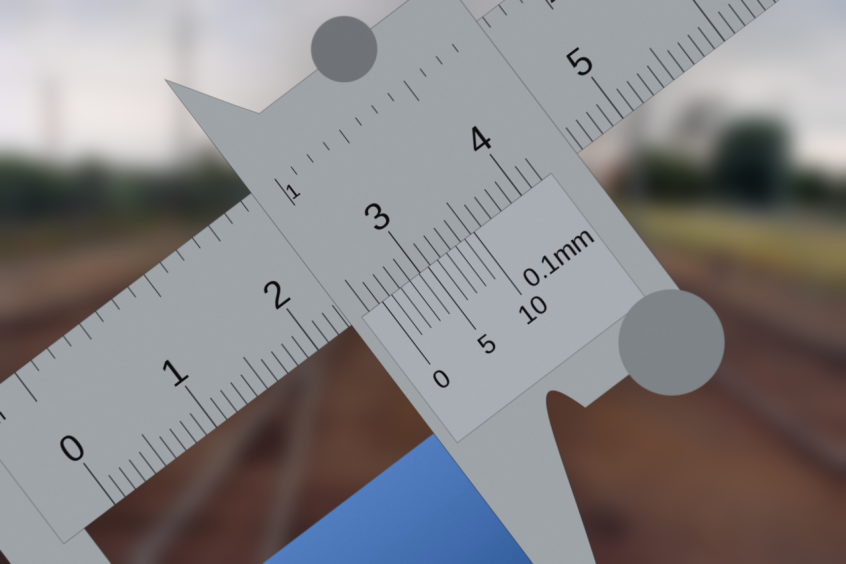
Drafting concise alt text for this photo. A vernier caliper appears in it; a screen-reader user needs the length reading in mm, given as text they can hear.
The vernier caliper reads 26.3 mm
